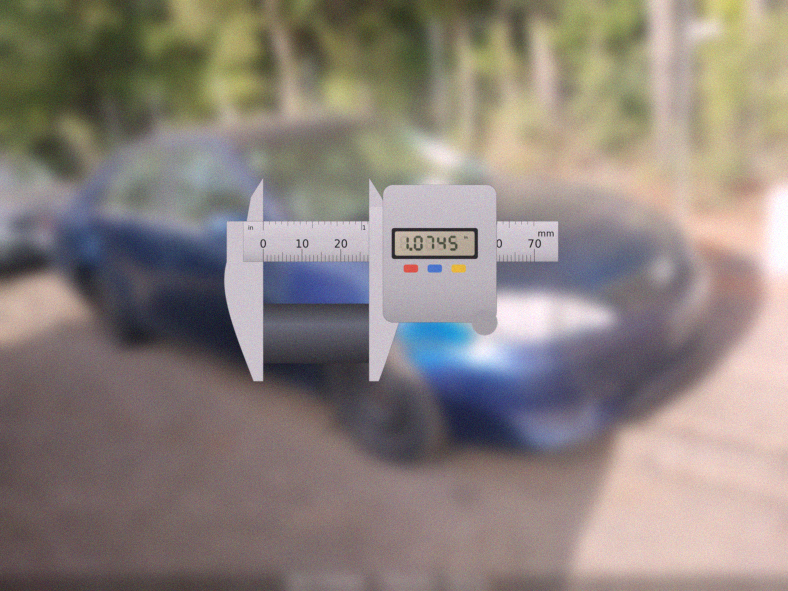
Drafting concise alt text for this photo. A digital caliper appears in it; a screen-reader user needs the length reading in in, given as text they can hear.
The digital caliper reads 1.0745 in
